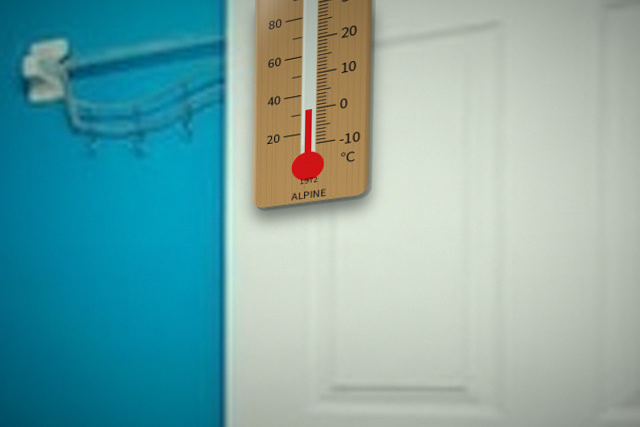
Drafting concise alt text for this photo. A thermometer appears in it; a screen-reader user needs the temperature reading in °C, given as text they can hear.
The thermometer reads 0 °C
